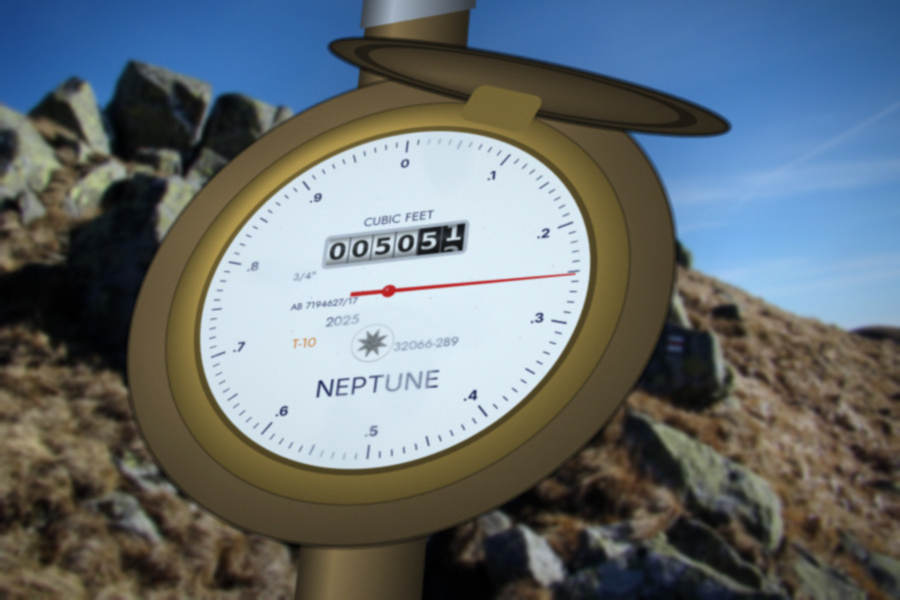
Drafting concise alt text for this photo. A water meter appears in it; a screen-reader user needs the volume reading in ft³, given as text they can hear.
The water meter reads 5051.25 ft³
